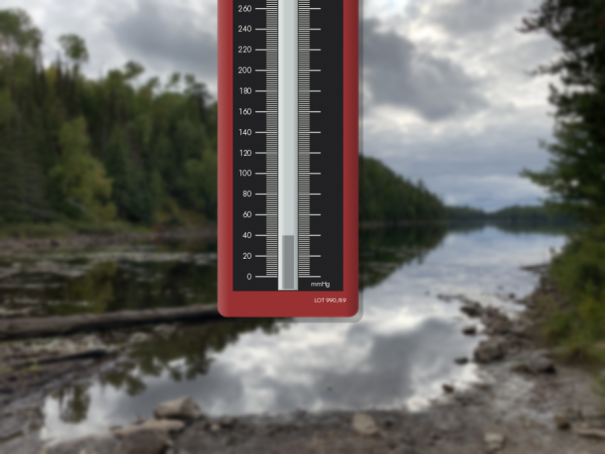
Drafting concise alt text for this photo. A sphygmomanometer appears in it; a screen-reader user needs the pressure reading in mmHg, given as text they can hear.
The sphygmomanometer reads 40 mmHg
